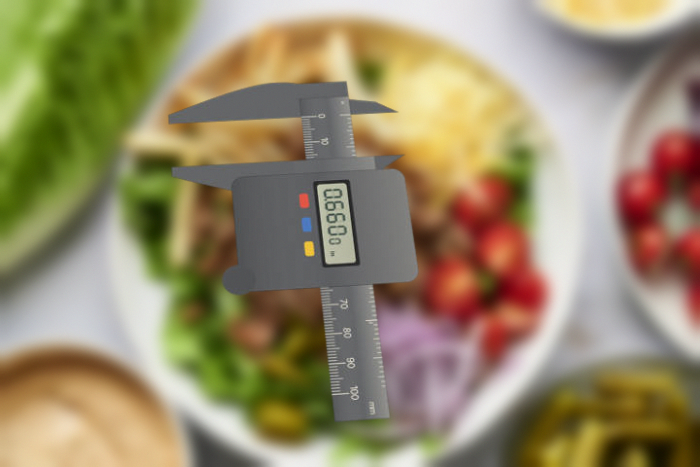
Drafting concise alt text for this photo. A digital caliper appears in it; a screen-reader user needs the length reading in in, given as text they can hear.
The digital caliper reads 0.6600 in
